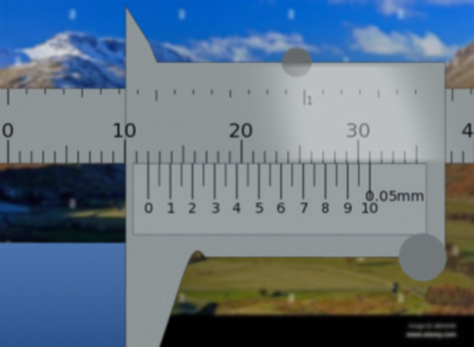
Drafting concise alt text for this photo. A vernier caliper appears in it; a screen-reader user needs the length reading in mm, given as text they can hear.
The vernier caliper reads 12.0 mm
